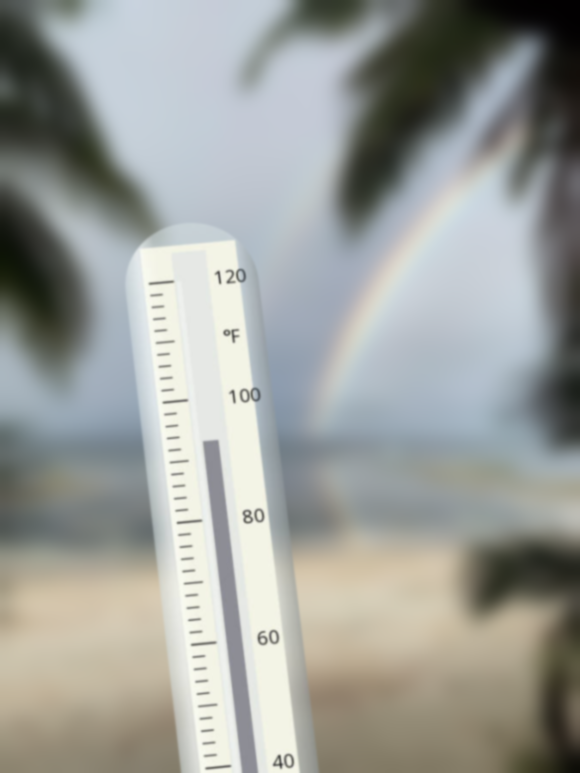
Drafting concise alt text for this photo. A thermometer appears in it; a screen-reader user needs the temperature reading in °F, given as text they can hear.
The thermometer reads 93 °F
